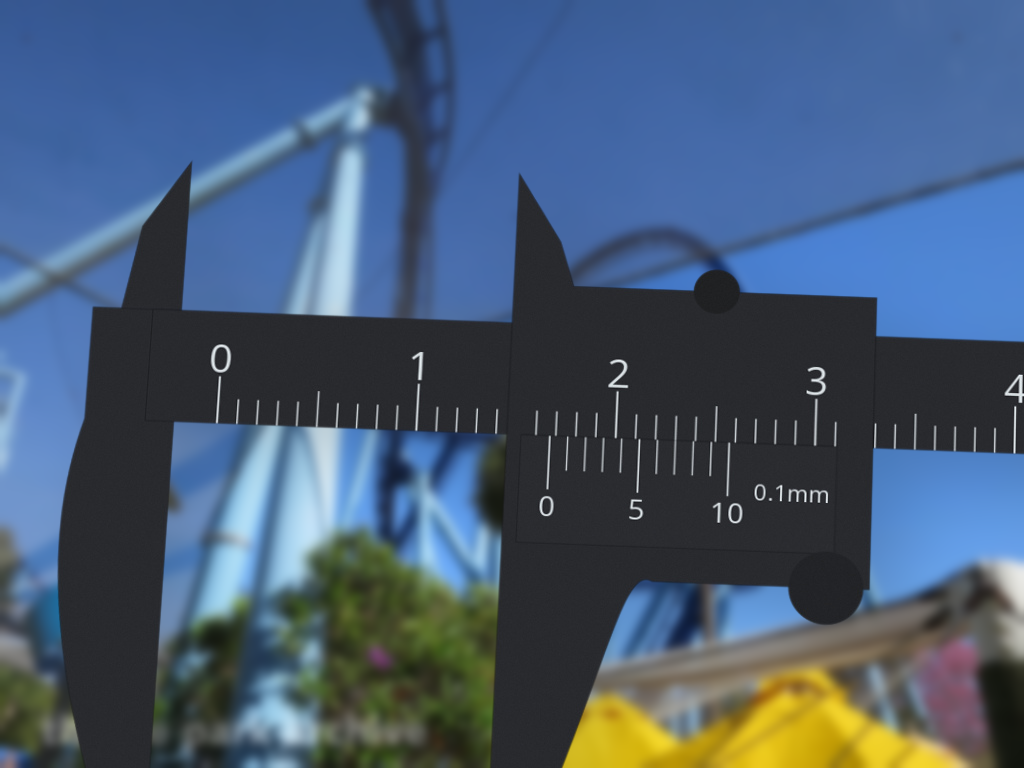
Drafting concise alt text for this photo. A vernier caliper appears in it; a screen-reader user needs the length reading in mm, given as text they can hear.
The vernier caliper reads 16.7 mm
